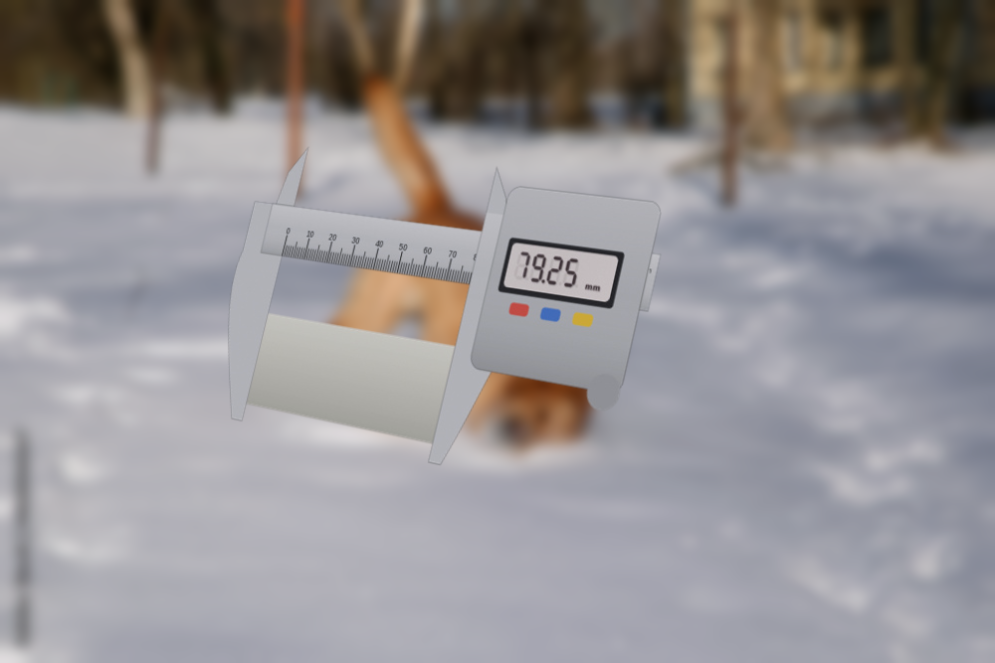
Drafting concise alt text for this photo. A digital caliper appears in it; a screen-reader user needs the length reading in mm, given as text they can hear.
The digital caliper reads 79.25 mm
